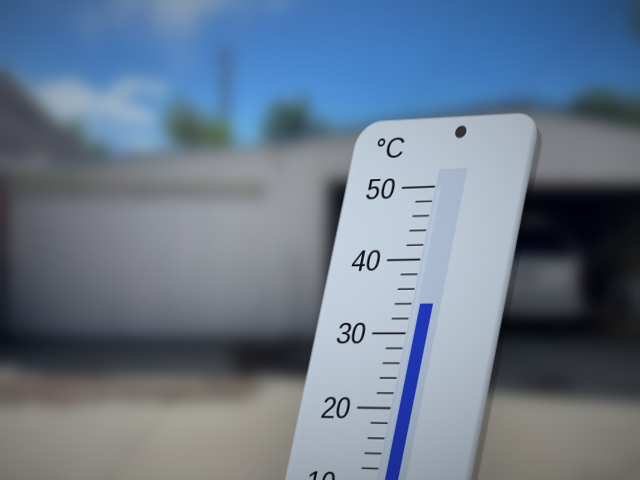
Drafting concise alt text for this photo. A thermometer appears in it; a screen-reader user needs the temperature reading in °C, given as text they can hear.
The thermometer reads 34 °C
